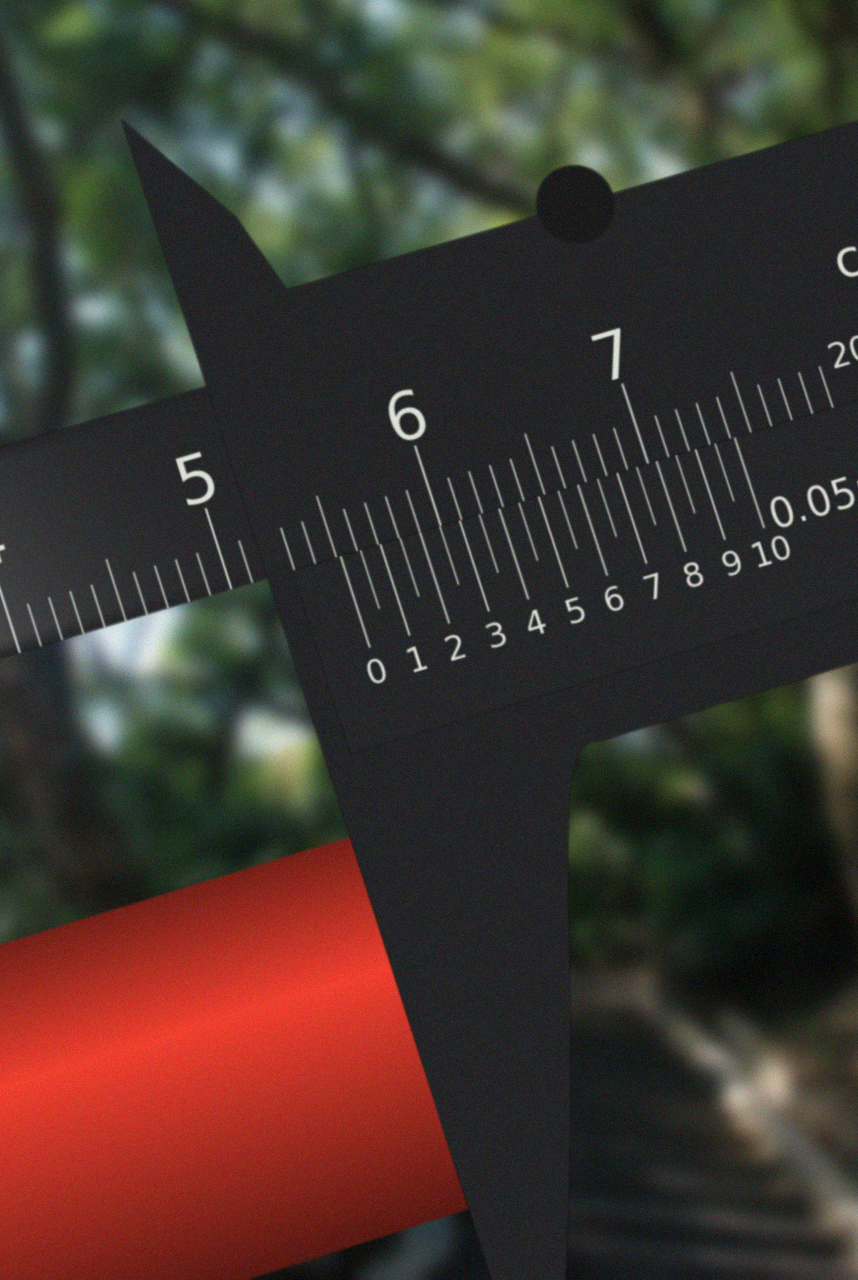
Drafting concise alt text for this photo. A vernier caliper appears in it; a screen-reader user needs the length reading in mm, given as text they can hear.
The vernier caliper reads 55.2 mm
